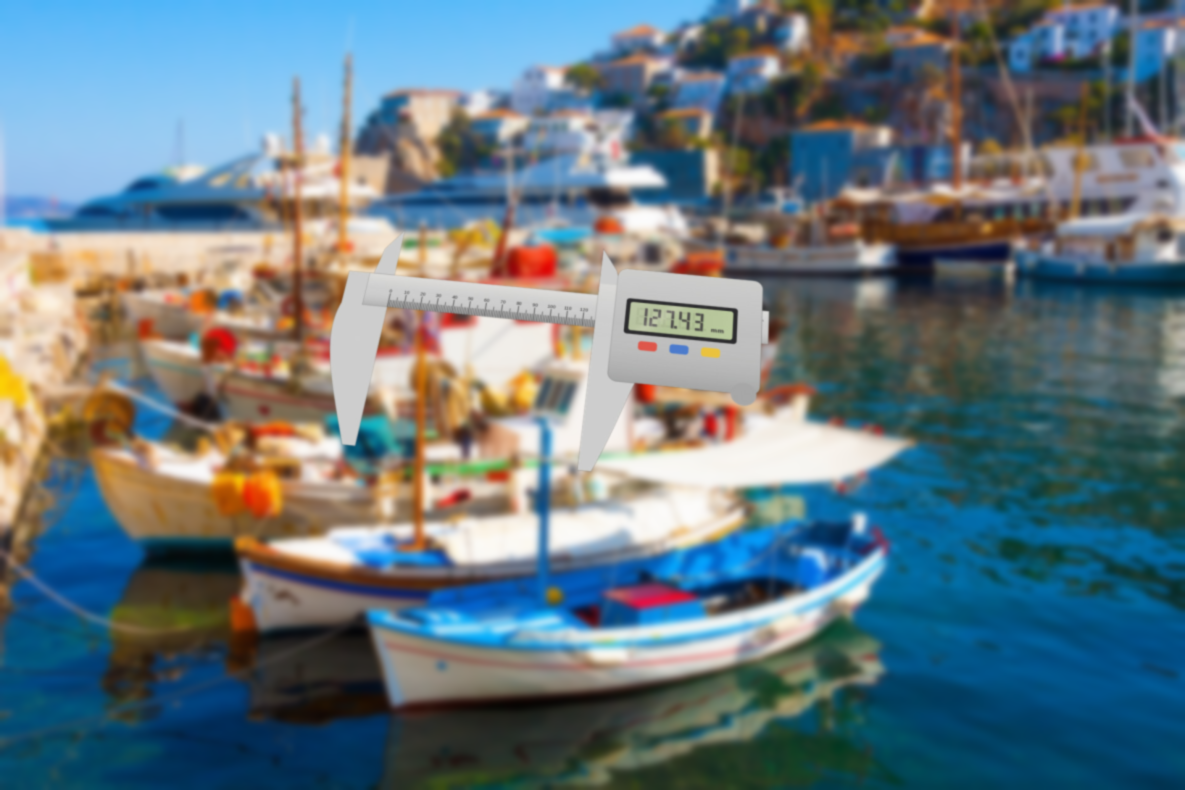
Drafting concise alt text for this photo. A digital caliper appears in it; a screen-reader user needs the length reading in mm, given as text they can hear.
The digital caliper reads 127.43 mm
